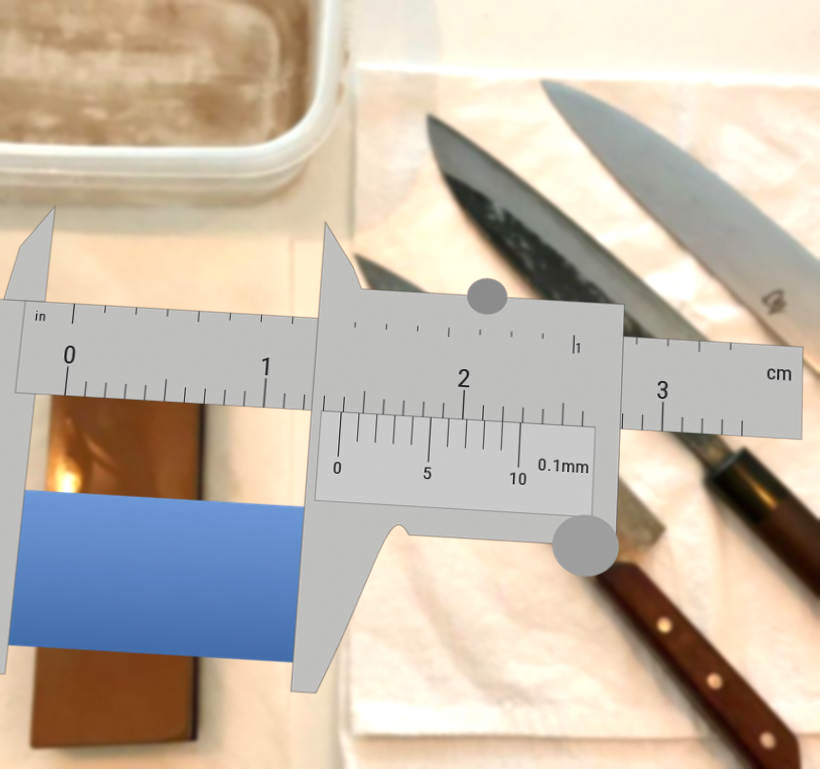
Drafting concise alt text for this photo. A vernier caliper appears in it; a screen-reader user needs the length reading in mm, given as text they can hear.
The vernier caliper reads 13.9 mm
